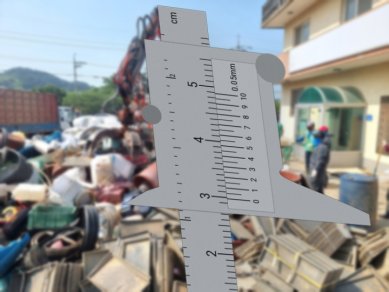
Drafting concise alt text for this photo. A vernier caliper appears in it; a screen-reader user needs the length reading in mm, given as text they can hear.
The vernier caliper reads 29.8 mm
